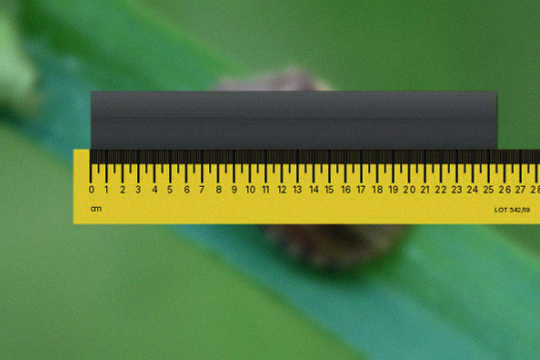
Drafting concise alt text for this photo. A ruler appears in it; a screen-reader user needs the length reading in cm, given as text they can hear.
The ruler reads 25.5 cm
